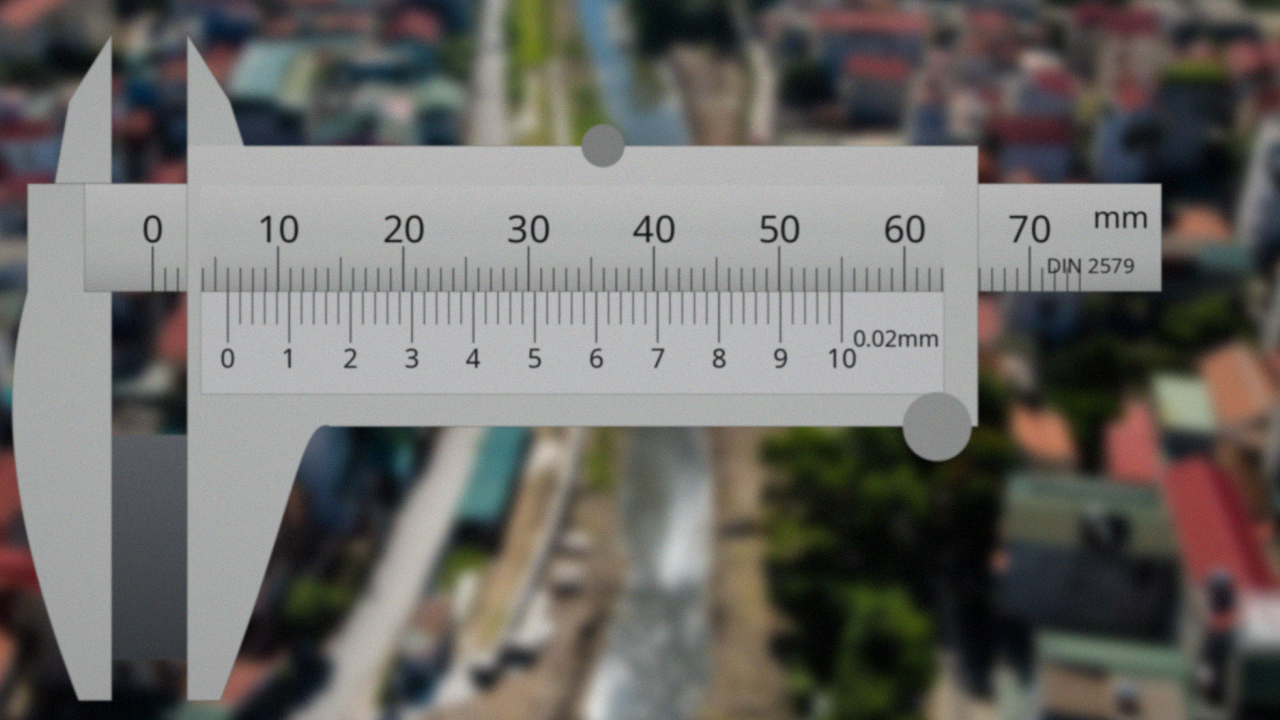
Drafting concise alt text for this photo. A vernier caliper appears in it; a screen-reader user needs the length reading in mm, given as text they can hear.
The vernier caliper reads 6.0 mm
